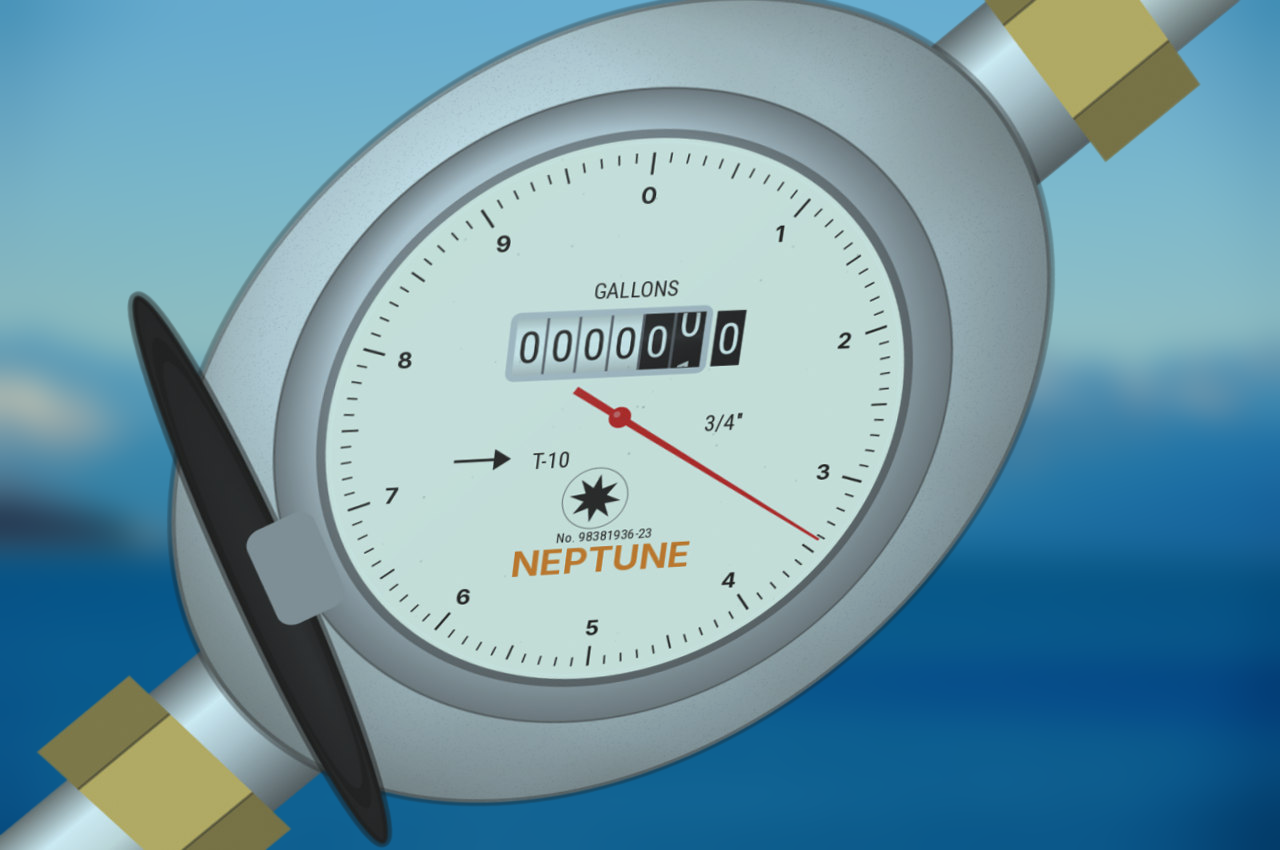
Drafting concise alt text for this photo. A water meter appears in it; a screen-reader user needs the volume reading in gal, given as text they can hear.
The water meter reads 3.4 gal
